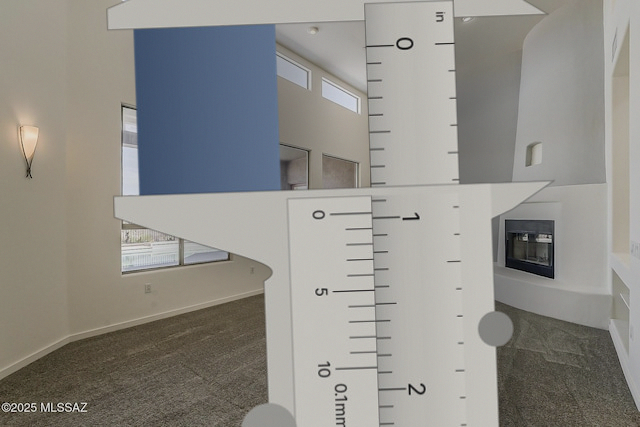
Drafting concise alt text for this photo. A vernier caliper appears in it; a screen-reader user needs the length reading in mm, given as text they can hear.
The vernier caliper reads 9.7 mm
